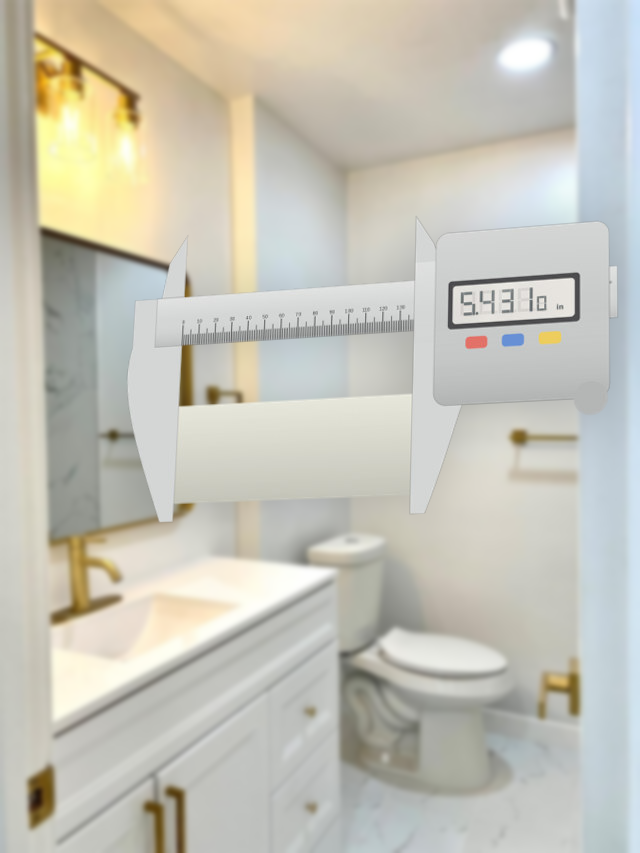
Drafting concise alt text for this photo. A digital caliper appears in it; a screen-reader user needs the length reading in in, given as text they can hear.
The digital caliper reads 5.4310 in
